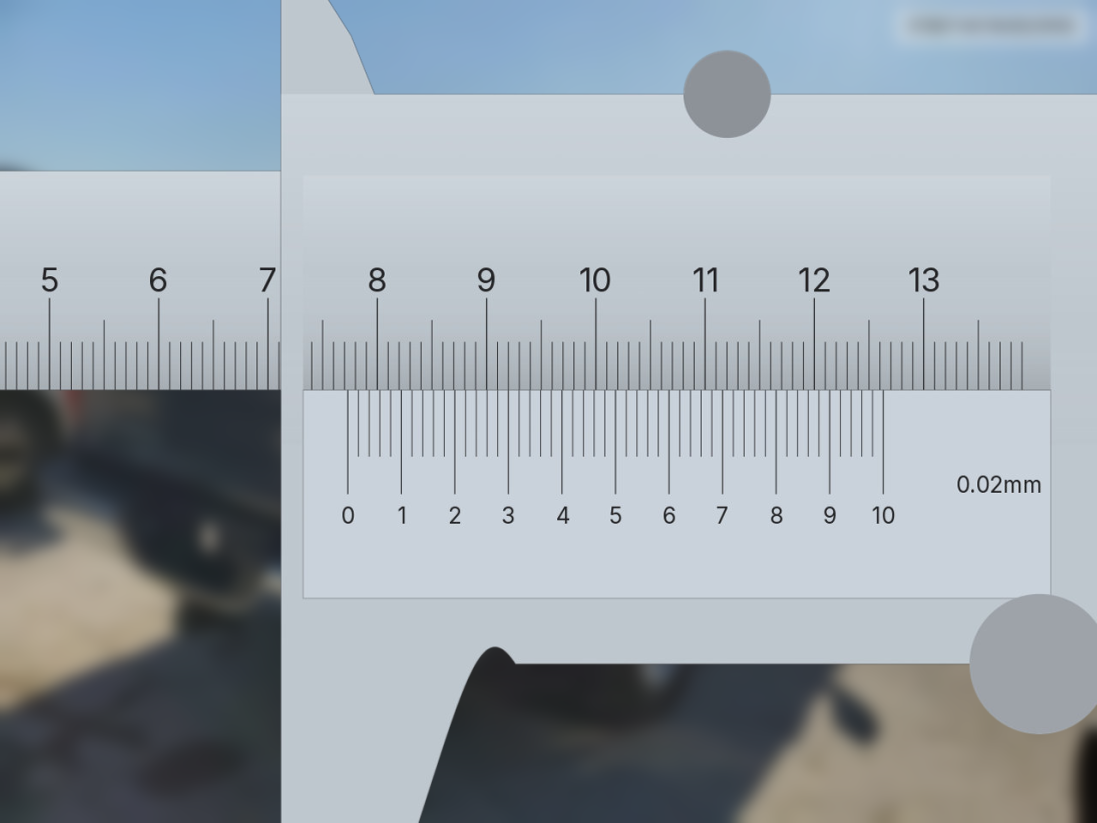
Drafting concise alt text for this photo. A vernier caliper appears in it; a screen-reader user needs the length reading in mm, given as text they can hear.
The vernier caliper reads 77.3 mm
